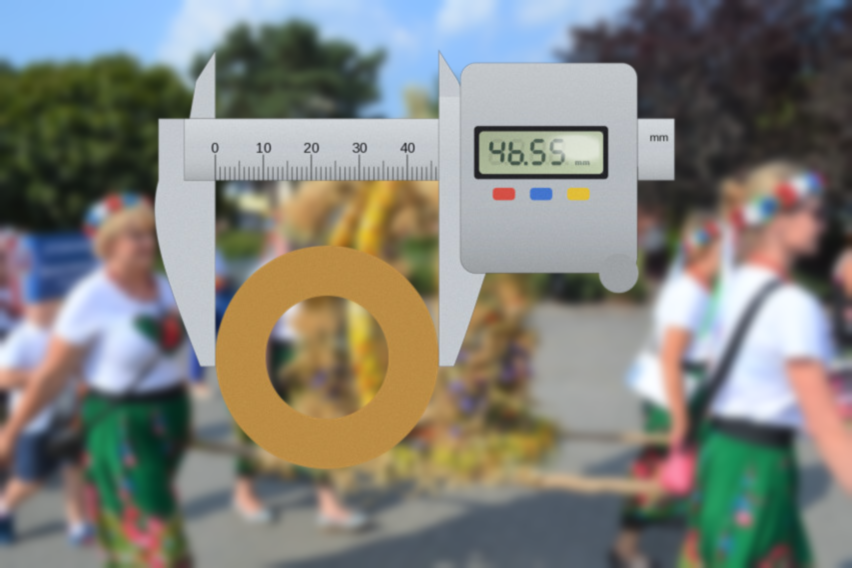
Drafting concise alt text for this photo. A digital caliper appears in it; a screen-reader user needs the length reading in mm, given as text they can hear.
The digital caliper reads 46.55 mm
